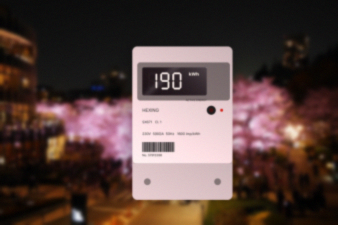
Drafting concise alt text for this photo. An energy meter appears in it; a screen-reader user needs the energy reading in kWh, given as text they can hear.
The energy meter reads 190 kWh
